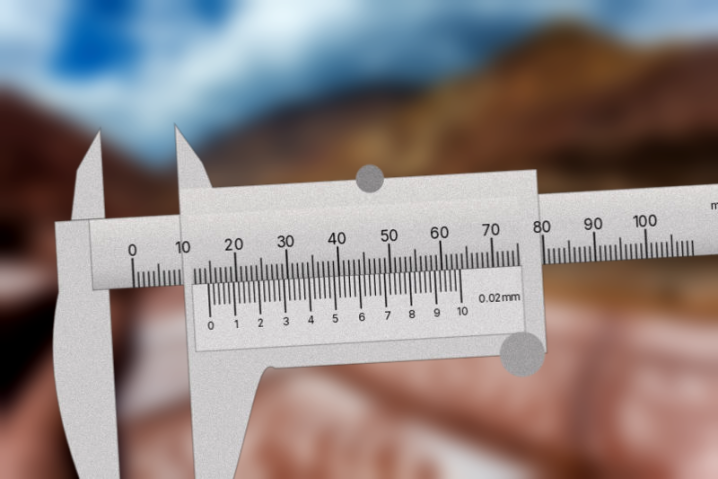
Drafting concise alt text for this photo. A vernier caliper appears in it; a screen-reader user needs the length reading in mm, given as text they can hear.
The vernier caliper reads 14.5 mm
